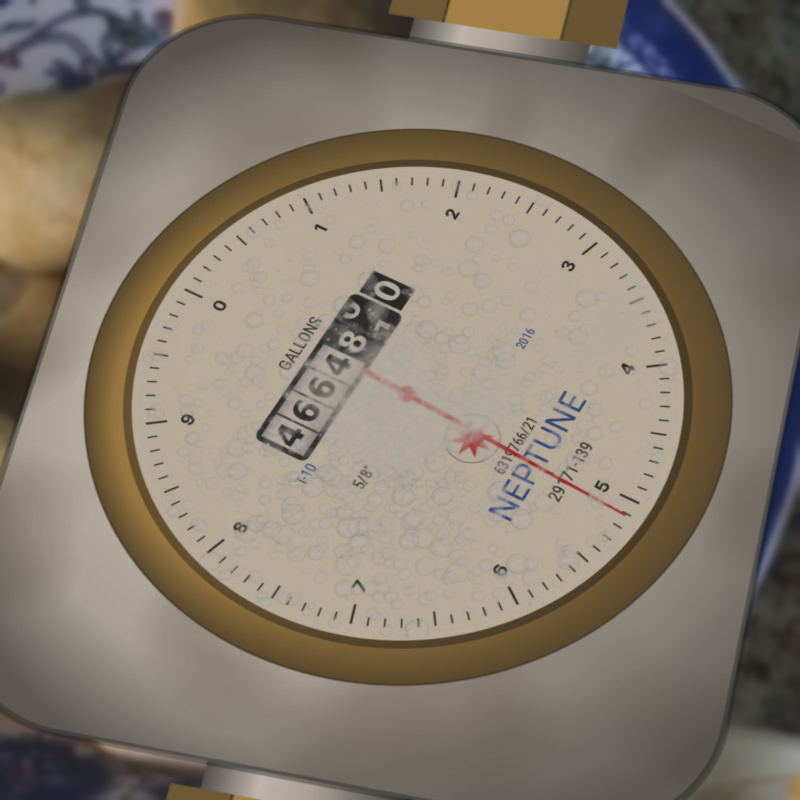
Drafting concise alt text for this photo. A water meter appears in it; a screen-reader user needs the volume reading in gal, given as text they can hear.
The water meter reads 4664805.1 gal
